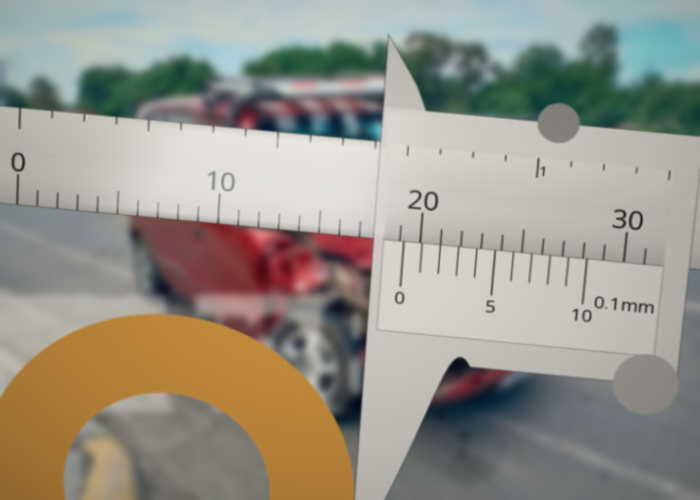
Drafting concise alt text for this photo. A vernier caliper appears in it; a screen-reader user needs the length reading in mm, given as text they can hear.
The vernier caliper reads 19.2 mm
